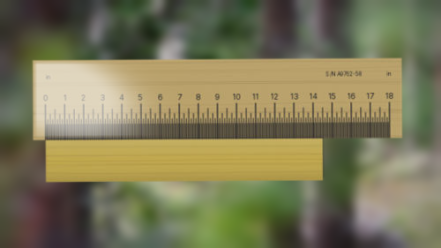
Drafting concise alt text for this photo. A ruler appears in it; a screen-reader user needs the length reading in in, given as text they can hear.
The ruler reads 14.5 in
